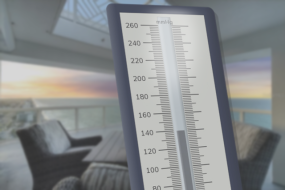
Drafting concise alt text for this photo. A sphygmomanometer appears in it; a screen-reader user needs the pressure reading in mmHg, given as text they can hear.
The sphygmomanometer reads 140 mmHg
